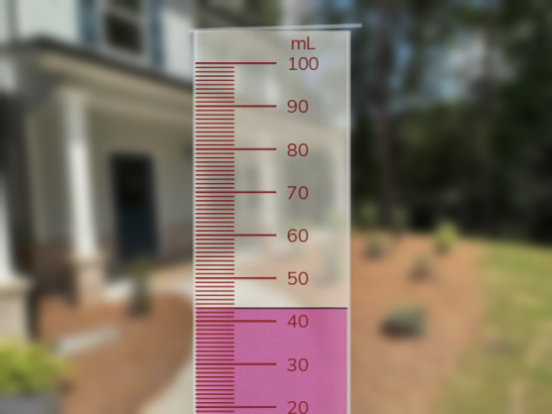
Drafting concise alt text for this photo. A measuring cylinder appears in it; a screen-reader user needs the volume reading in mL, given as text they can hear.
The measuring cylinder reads 43 mL
